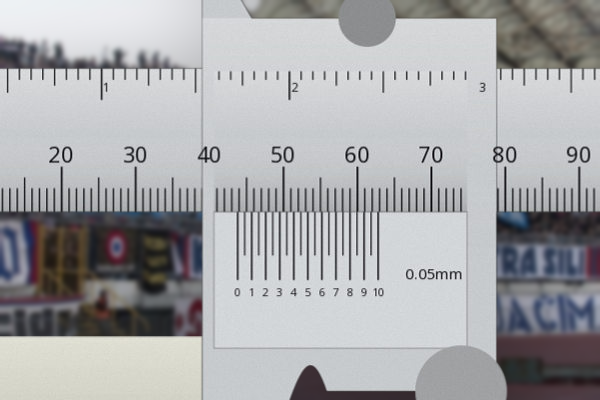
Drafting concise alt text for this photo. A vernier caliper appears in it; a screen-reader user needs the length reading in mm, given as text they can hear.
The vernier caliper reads 43.8 mm
